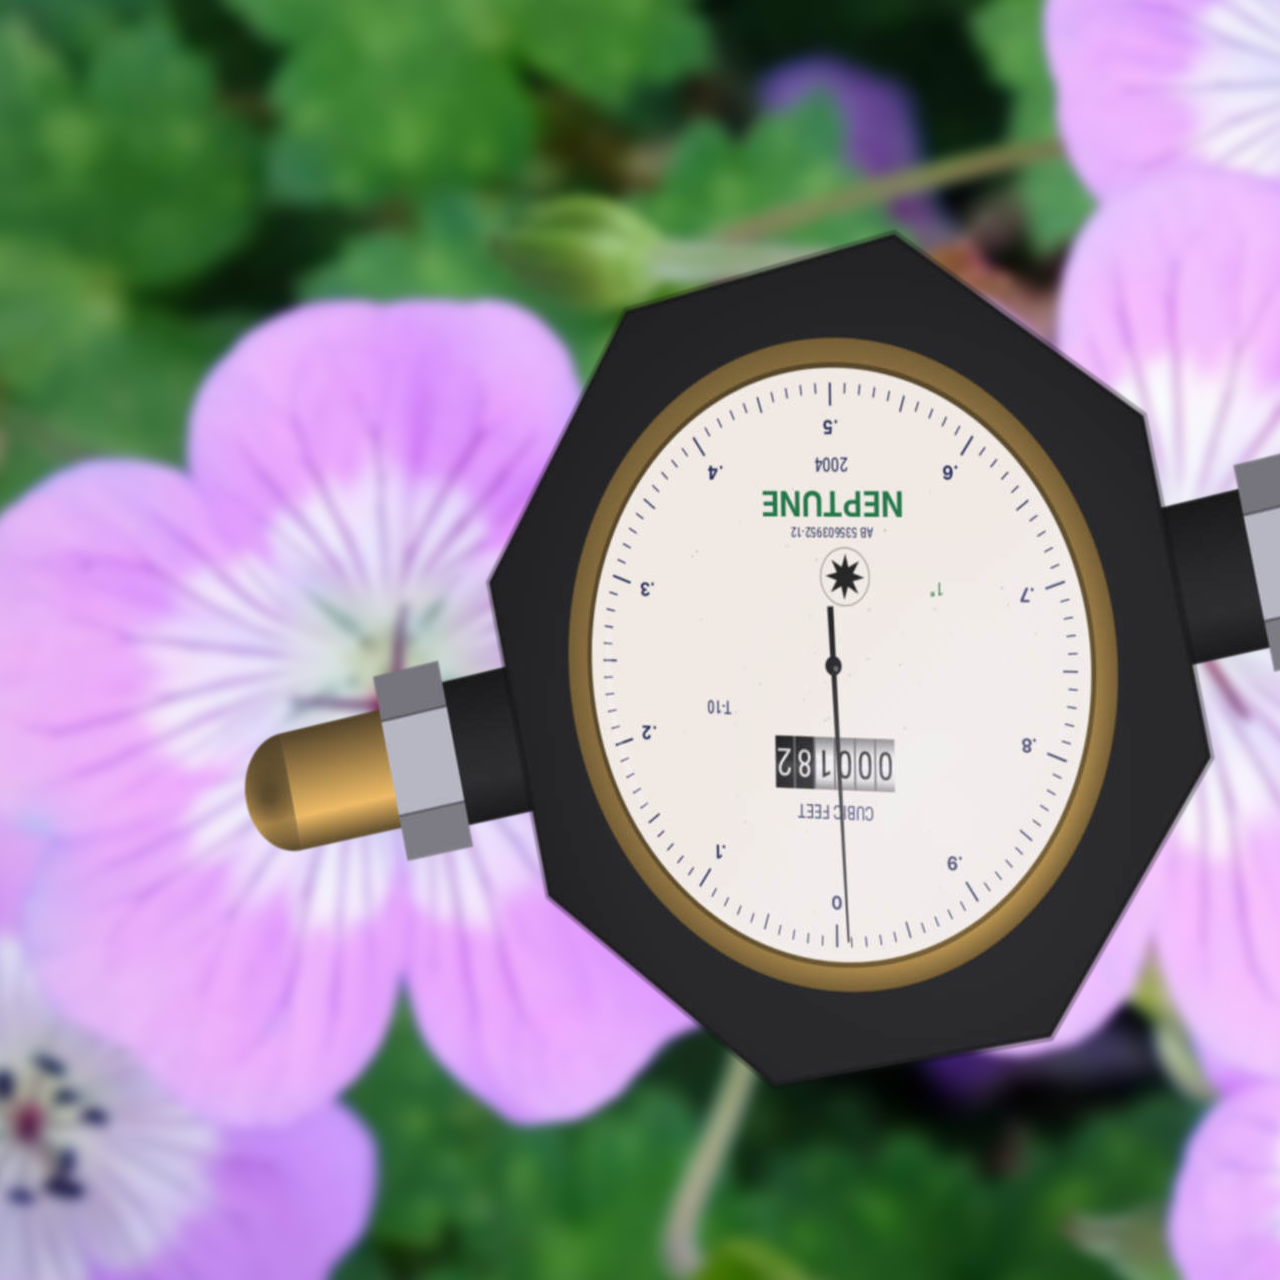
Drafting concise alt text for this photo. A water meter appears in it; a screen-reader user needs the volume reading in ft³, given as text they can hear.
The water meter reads 181.99 ft³
